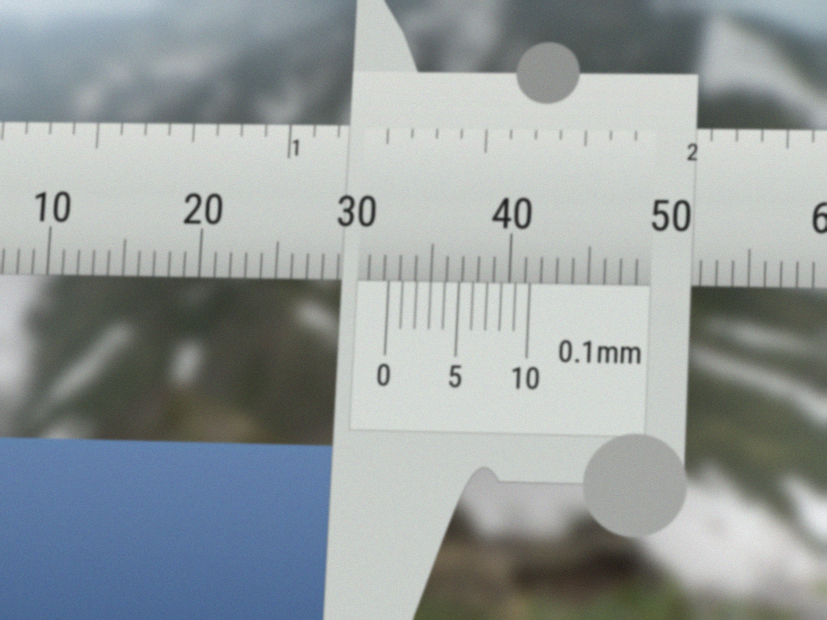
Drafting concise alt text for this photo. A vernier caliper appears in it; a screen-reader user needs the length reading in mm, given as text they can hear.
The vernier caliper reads 32.3 mm
